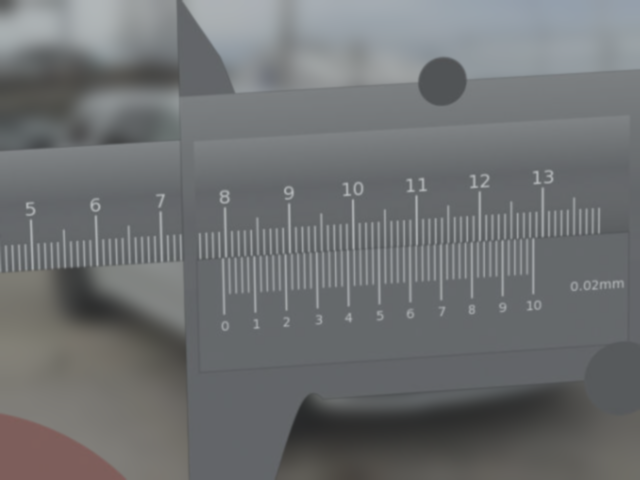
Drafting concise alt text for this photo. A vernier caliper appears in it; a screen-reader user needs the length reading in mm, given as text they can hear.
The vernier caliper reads 79.5 mm
